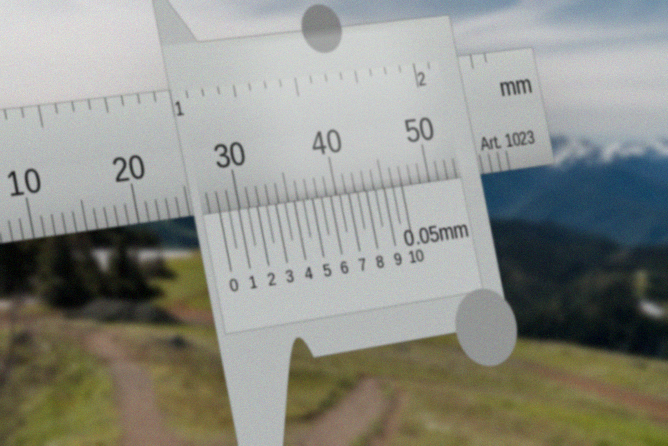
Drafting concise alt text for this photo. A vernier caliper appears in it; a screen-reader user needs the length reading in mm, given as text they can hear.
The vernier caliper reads 28.0 mm
